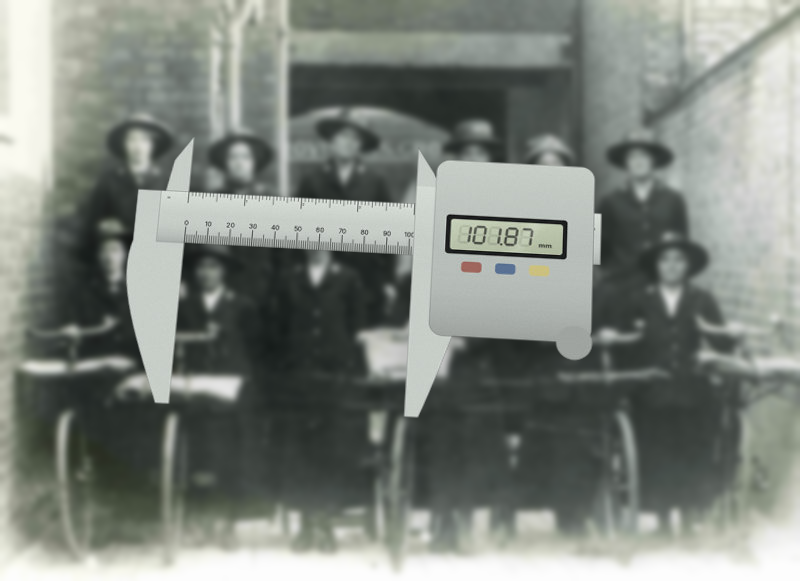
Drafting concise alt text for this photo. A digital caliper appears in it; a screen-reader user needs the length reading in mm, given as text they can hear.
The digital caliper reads 101.87 mm
